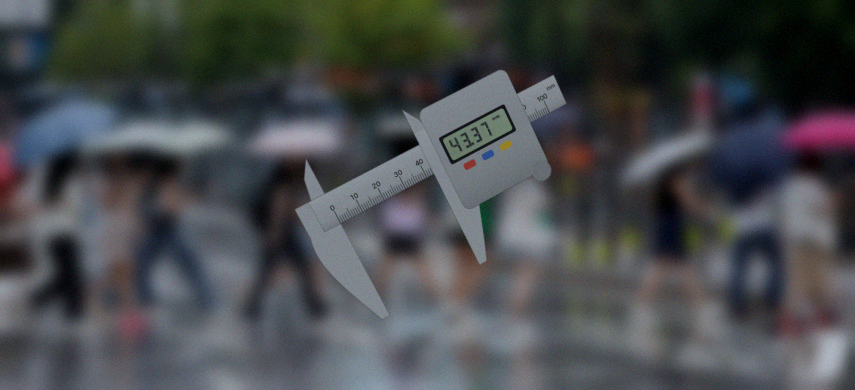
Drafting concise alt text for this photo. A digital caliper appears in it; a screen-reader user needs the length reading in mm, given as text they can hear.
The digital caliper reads 43.37 mm
